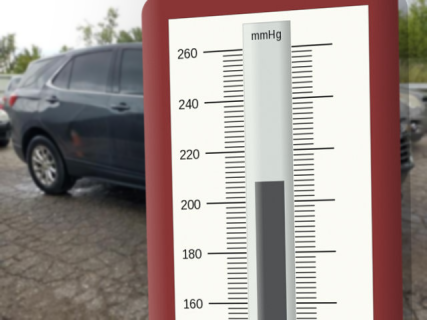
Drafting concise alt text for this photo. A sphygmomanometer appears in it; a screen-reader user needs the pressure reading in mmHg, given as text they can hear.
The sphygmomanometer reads 208 mmHg
